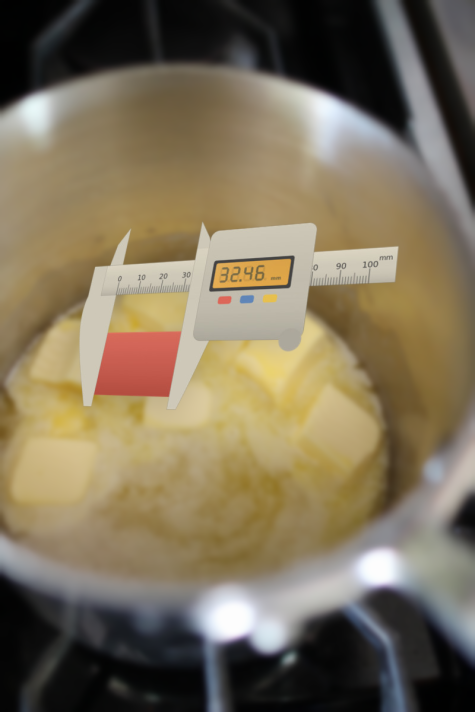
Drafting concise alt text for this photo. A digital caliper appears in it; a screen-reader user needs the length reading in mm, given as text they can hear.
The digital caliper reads 32.46 mm
